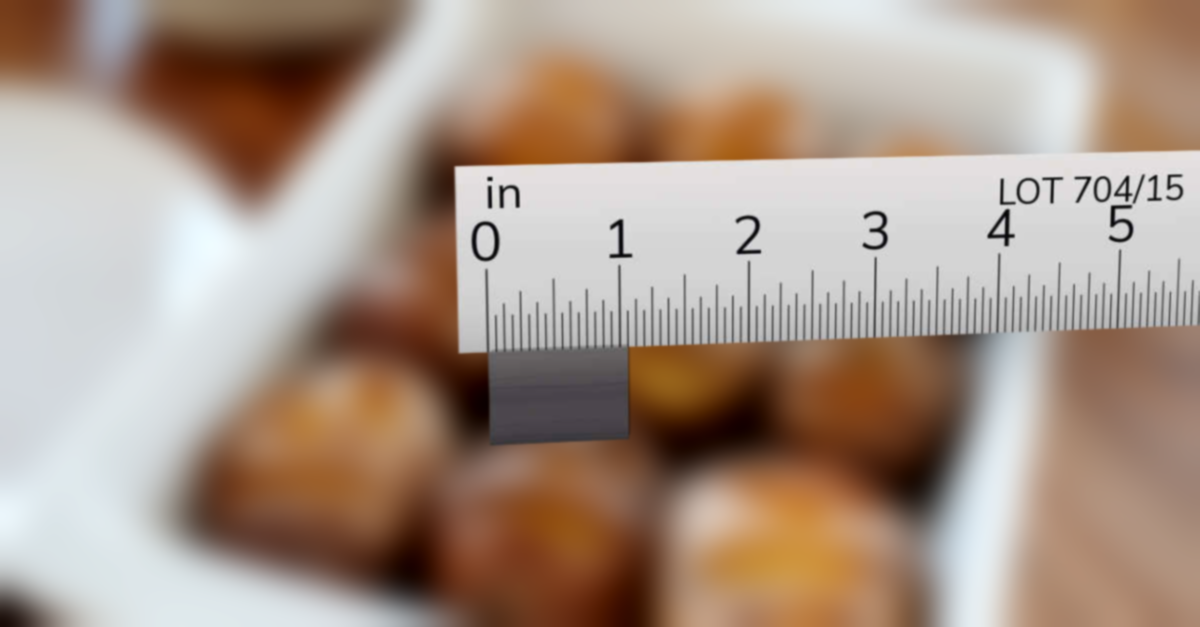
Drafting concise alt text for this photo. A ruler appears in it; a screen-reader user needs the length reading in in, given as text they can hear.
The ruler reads 1.0625 in
